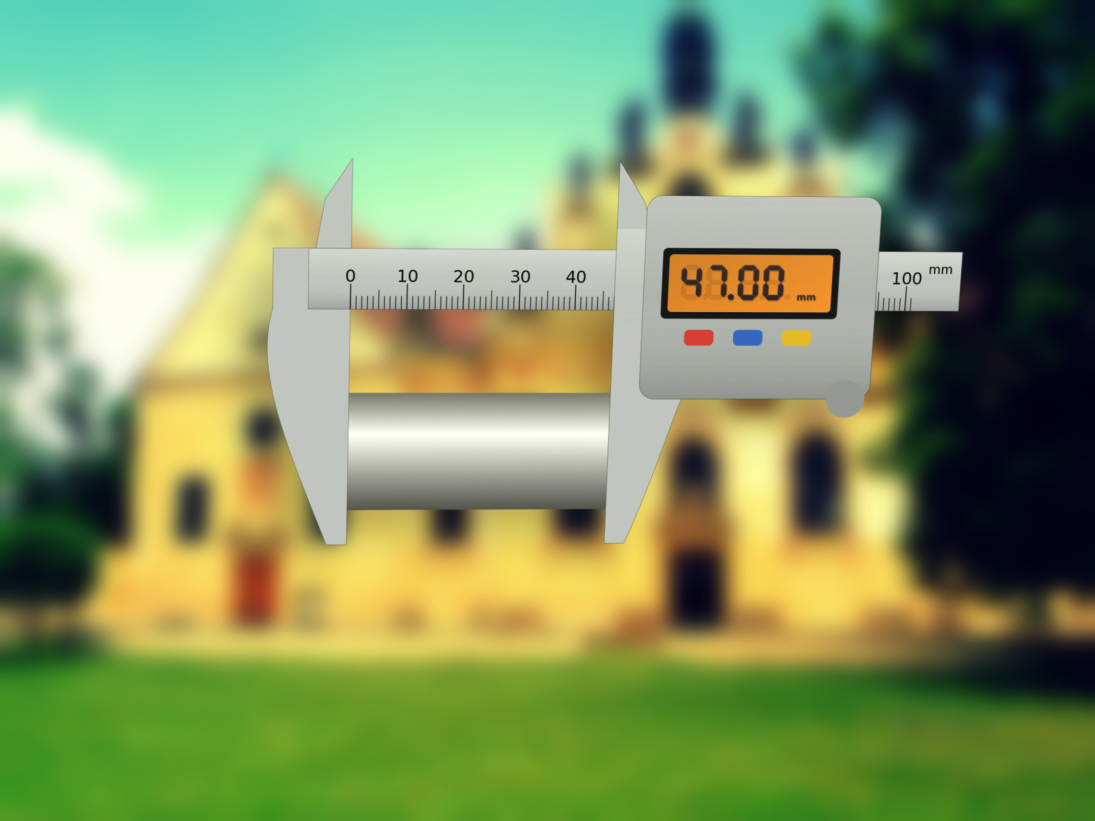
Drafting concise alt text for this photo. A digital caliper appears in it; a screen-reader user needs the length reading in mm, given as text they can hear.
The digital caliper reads 47.00 mm
